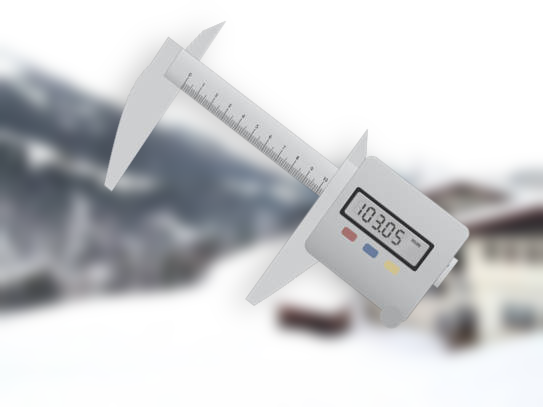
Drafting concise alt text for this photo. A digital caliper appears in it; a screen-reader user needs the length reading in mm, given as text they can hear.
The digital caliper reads 103.05 mm
